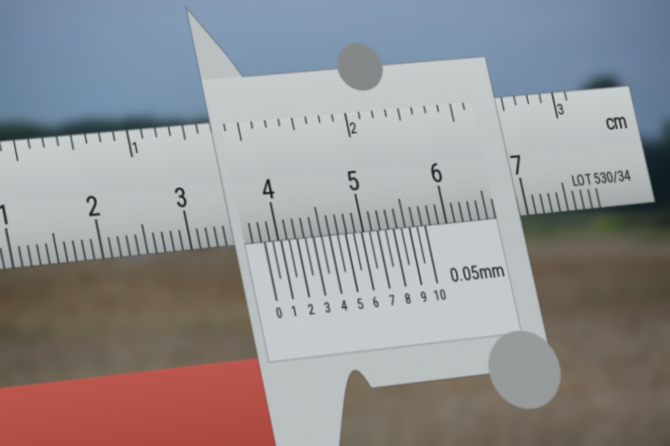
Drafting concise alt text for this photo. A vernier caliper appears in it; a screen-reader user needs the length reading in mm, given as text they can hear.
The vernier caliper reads 38.4 mm
